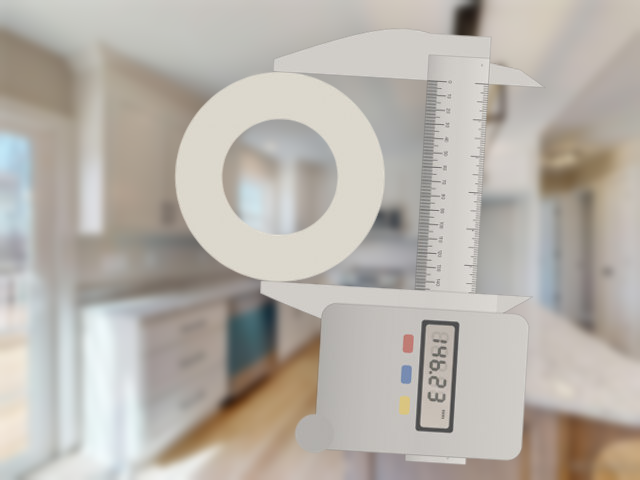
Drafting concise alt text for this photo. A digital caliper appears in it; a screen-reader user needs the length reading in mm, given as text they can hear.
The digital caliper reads 146.23 mm
